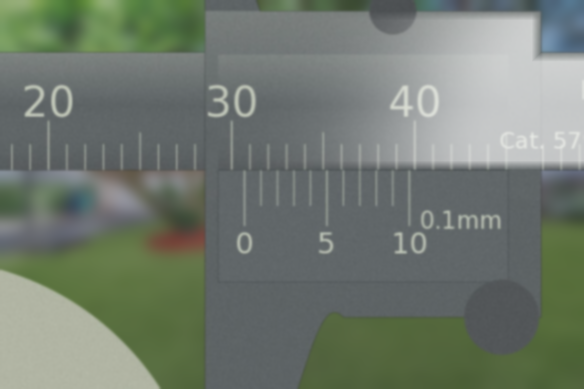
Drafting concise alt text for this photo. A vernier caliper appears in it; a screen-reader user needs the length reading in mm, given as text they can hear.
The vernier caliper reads 30.7 mm
